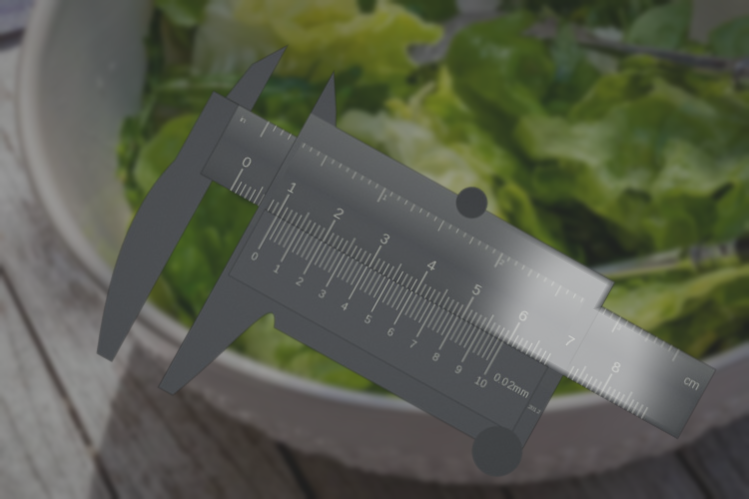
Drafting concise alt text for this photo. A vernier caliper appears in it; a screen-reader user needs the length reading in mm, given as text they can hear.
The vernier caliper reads 10.0 mm
